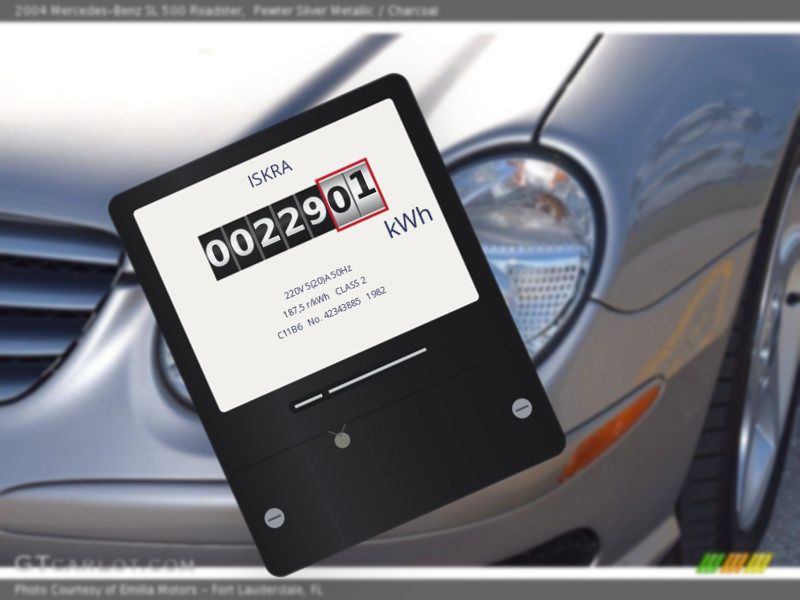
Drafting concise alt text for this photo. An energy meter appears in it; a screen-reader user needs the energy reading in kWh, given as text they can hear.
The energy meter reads 229.01 kWh
